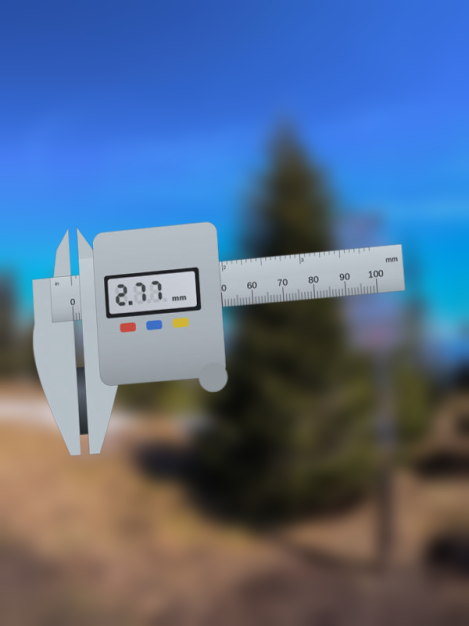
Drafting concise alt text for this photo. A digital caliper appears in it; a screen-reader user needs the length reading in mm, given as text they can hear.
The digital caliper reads 2.77 mm
